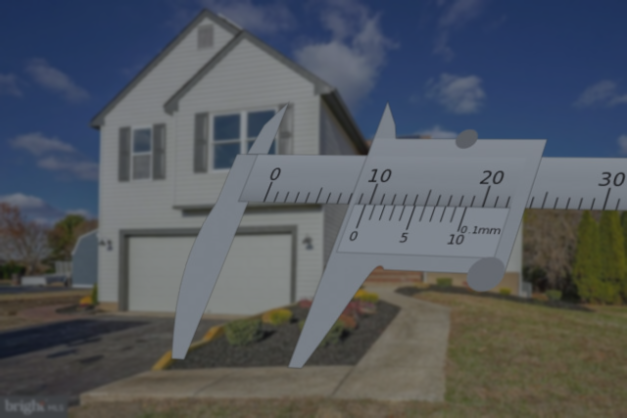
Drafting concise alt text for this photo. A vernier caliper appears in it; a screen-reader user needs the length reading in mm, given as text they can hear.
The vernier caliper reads 9.6 mm
